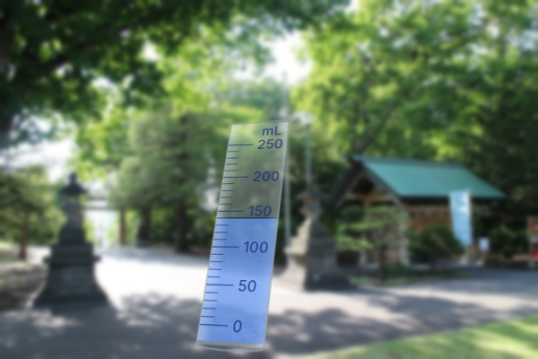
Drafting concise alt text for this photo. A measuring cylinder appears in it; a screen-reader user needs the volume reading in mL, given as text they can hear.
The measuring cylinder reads 140 mL
